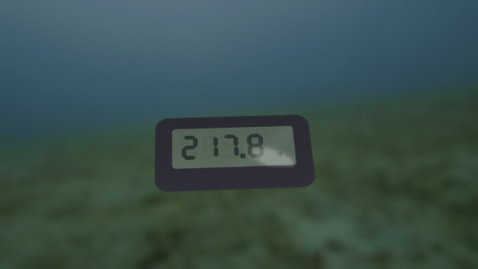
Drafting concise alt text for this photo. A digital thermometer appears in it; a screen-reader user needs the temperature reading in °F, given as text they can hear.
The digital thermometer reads 217.8 °F
